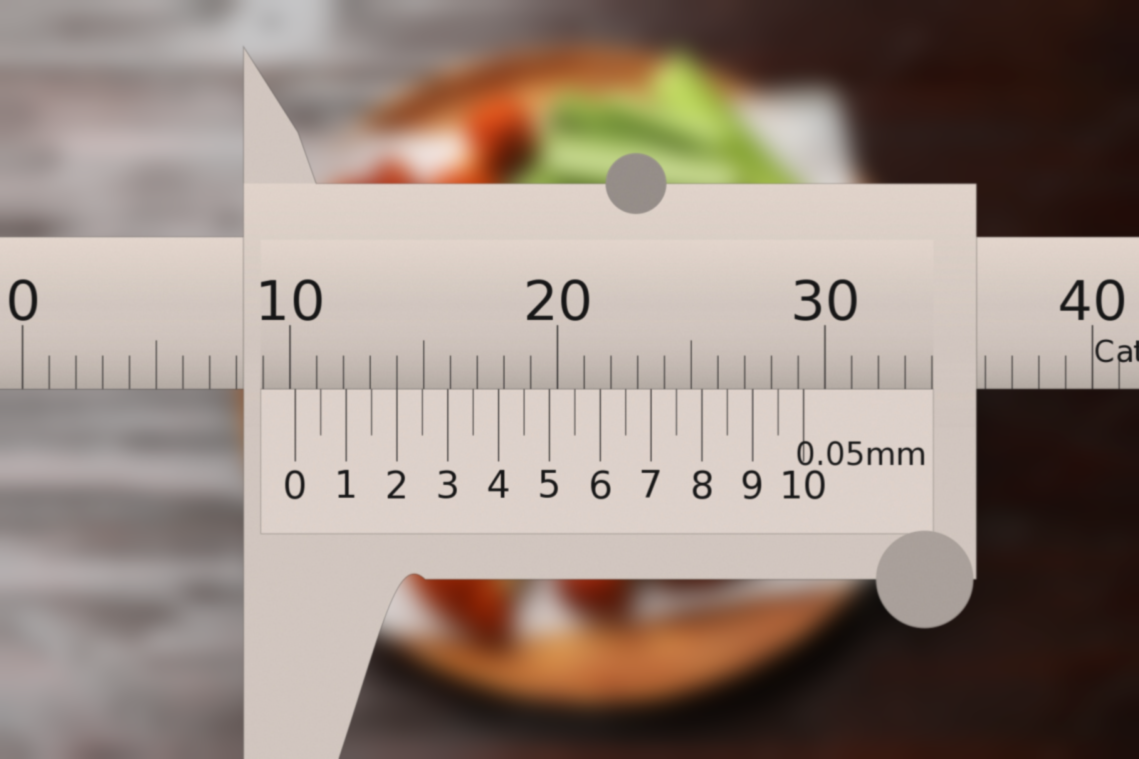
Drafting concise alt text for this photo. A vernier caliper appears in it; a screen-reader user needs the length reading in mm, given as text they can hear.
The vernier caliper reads 10.20 mm
